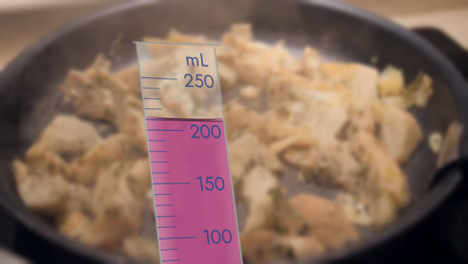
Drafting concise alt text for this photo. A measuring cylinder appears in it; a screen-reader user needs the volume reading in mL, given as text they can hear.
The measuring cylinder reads 210 mL
